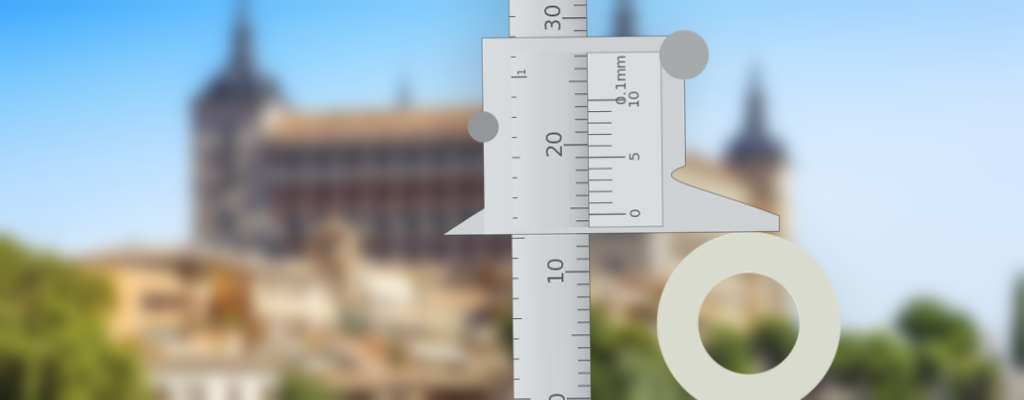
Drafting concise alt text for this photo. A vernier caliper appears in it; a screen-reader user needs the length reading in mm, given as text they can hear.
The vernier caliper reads 14.5 mm
